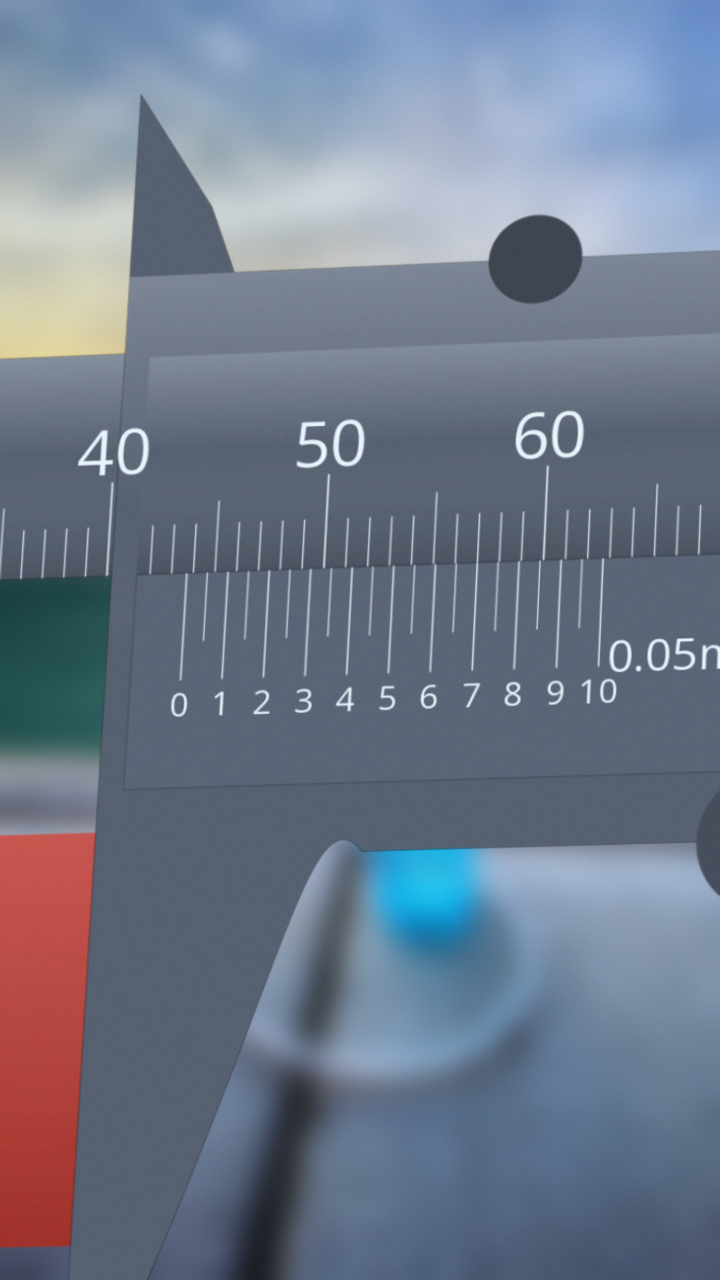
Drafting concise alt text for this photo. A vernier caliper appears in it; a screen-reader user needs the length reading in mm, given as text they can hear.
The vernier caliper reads 43.7 mm
